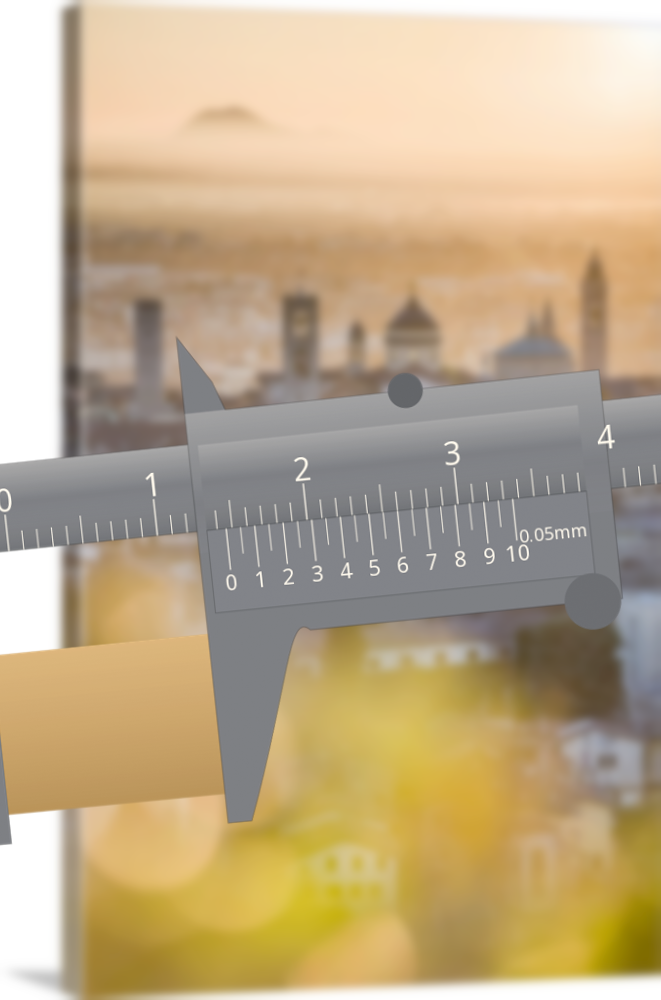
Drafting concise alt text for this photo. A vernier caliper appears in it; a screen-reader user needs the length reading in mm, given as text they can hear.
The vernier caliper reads 14.6 mm
